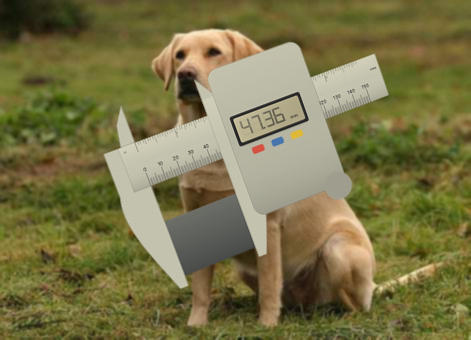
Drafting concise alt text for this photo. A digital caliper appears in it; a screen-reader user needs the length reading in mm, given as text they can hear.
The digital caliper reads 47.36 mm
